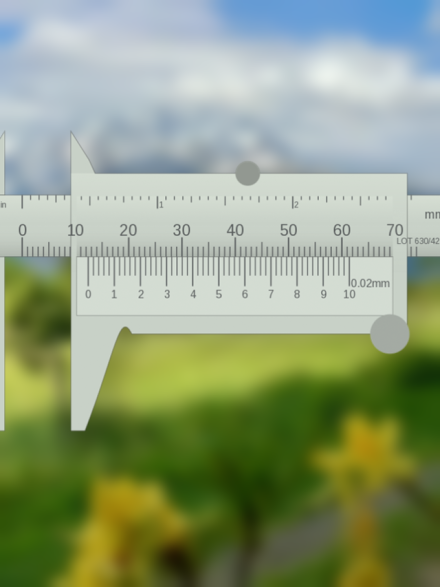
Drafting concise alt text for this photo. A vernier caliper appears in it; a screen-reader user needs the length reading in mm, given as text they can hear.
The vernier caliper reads 12.4 mm
